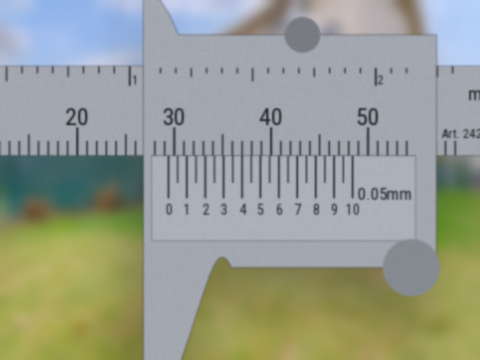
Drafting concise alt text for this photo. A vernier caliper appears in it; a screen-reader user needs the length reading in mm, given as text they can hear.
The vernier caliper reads 29.4 mm
